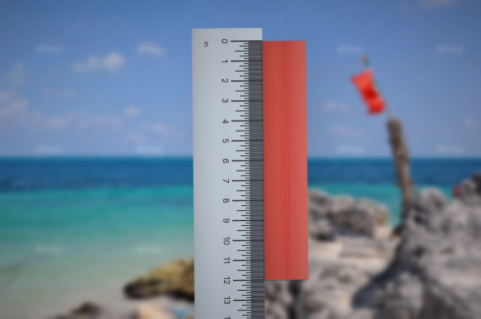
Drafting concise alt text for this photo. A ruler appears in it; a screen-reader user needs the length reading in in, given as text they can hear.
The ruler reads 12 in
